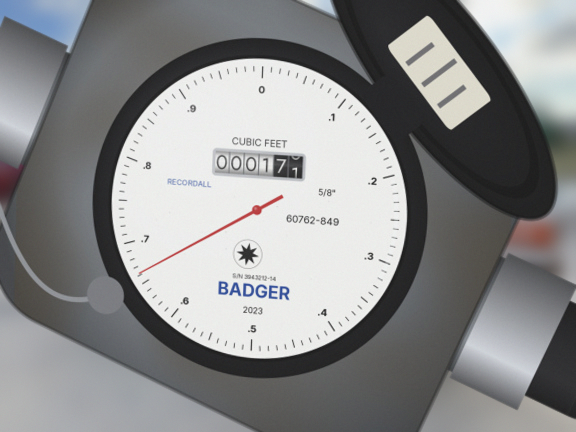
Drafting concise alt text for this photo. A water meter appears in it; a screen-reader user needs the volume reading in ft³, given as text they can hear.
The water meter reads 170.66 ft³
